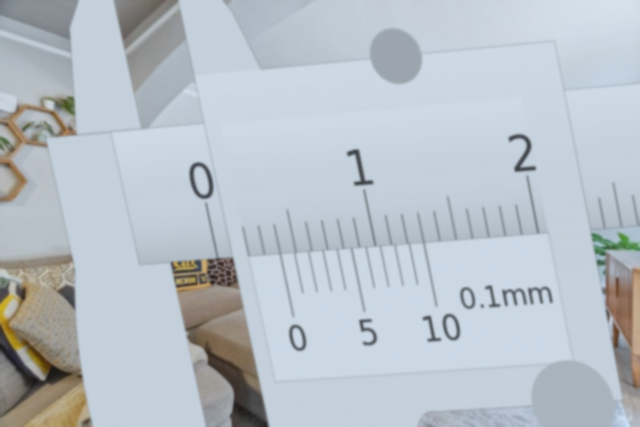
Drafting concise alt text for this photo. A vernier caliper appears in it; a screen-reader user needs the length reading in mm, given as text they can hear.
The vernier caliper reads 4.0 mm
